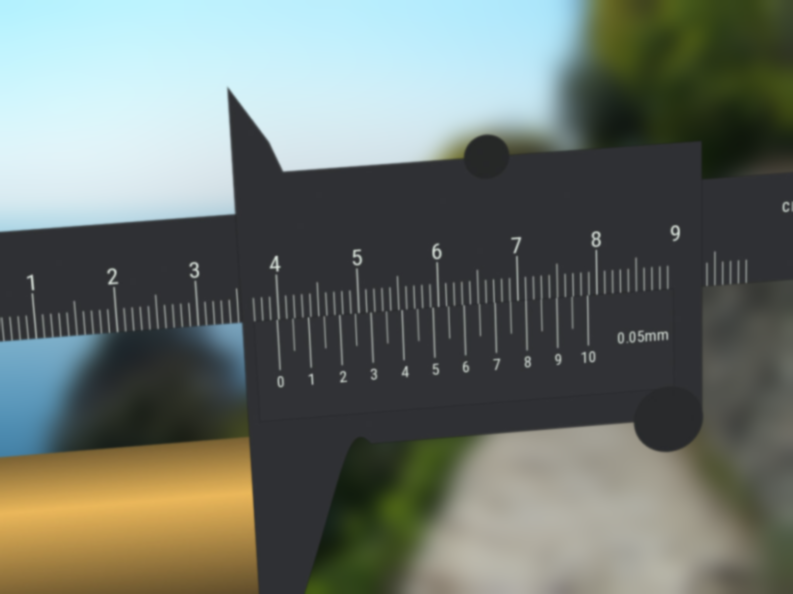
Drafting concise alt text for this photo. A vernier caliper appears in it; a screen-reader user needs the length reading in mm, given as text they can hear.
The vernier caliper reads 39.8 mm
